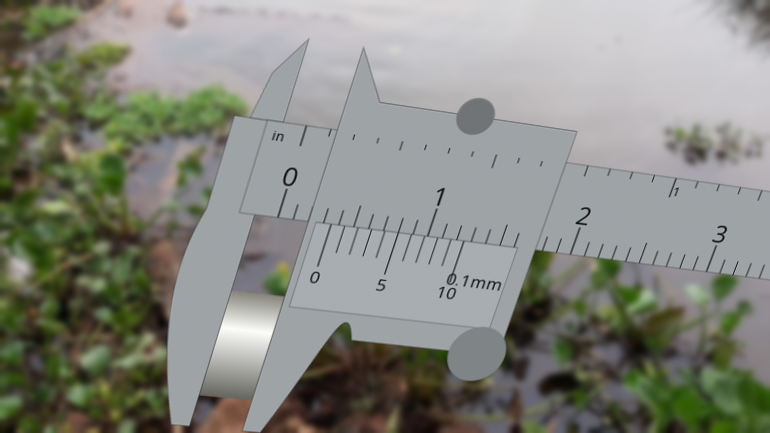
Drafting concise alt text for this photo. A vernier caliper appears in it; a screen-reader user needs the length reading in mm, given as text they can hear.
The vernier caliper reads 3.5 mm
